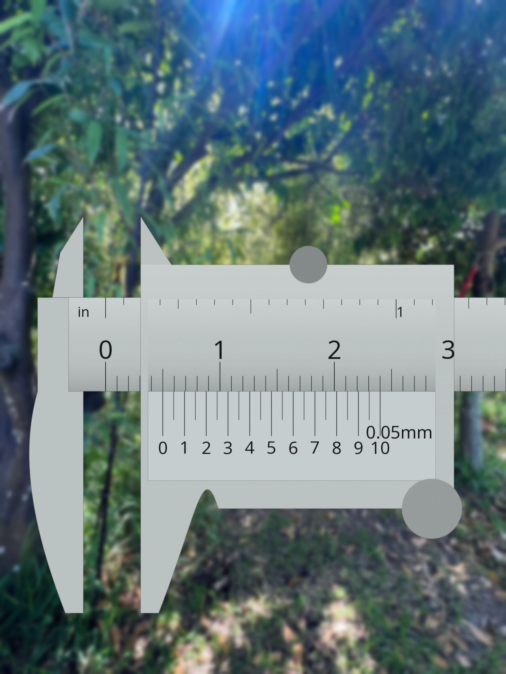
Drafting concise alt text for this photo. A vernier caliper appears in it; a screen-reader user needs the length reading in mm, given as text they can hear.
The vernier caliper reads 5.0 mm
